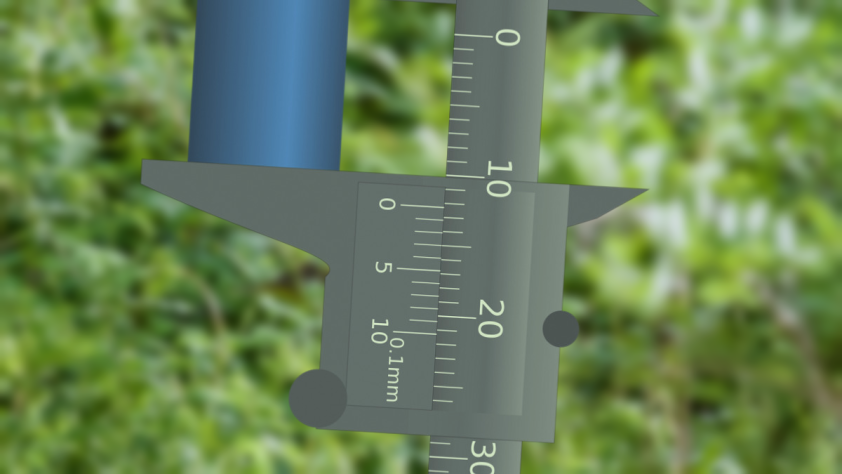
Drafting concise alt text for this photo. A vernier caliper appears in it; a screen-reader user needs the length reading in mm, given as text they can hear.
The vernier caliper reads 12.3 mm
